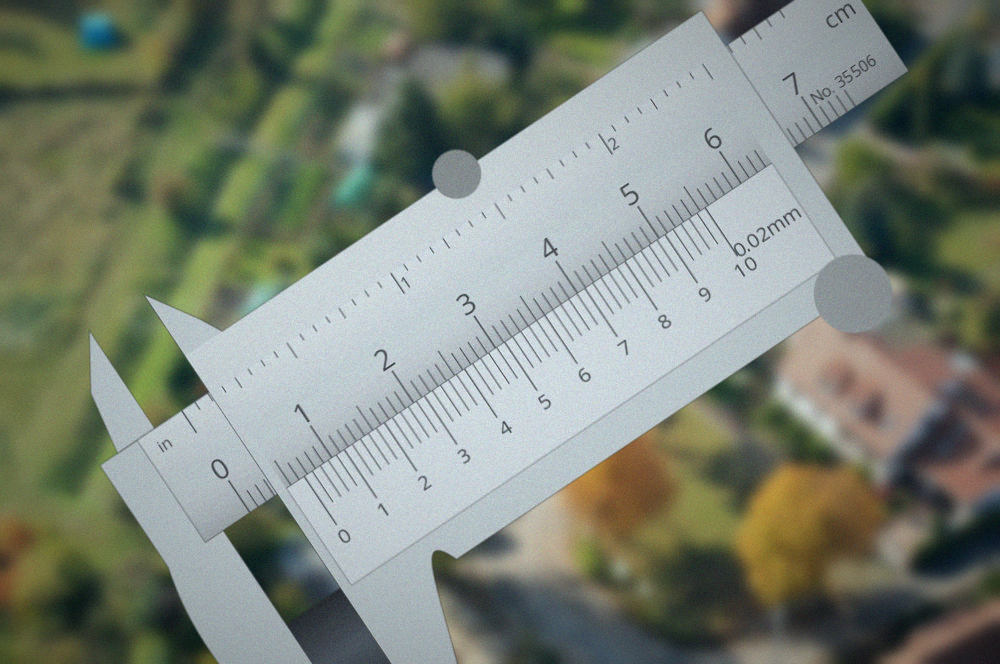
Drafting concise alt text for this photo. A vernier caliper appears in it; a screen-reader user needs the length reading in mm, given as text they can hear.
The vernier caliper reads 6.6 mm
